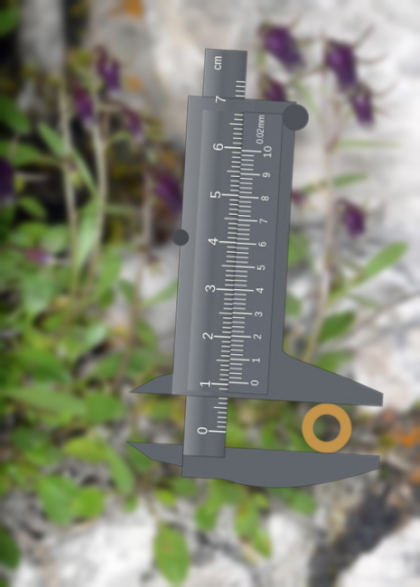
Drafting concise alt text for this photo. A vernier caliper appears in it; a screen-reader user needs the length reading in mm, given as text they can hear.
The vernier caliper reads 10.5 mm
